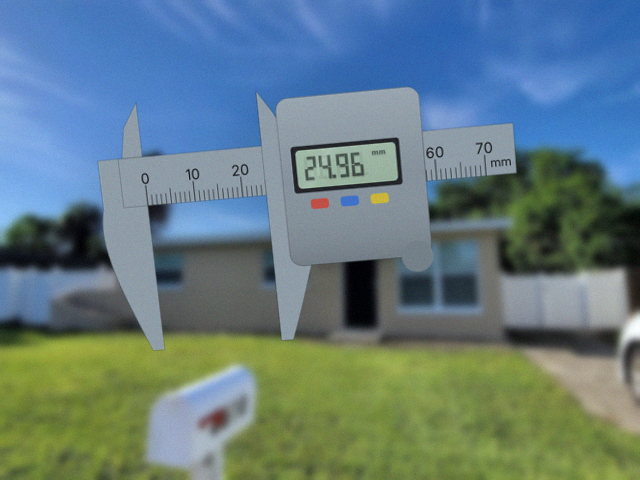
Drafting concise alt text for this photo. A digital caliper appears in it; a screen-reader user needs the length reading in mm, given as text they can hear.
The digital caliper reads 24.96 mm
